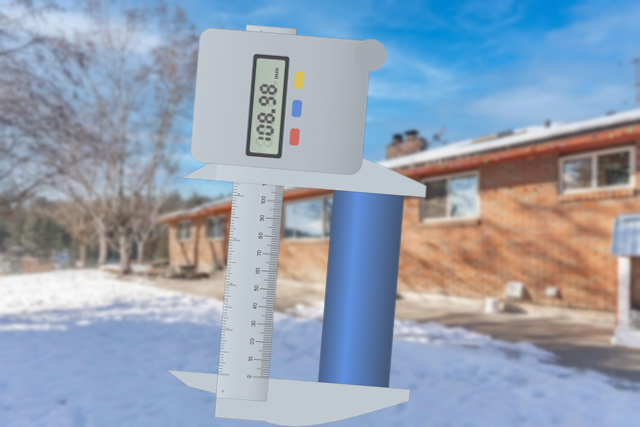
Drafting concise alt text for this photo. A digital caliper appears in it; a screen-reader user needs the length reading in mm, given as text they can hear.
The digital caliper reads 108.98 mm
